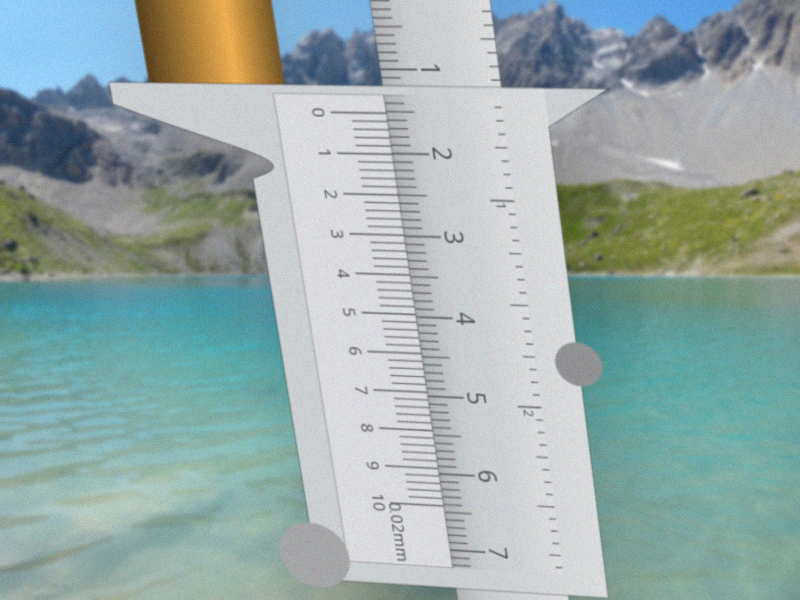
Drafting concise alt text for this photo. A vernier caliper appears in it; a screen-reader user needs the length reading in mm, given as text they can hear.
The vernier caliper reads 15.2 mm
